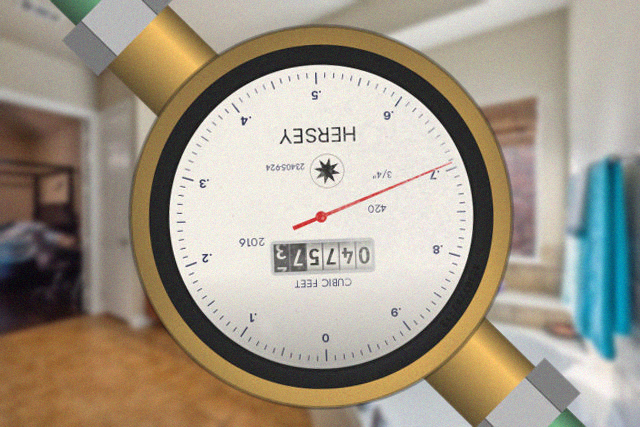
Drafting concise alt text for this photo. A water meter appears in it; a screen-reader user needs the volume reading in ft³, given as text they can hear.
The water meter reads 47572.69 ft³
